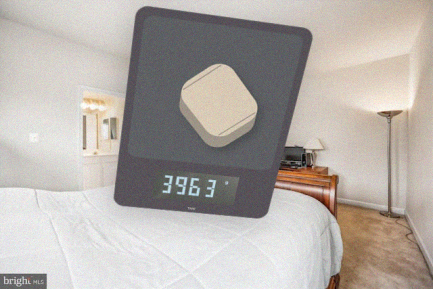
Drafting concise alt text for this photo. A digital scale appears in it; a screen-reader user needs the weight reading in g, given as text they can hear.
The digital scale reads 3963 g
